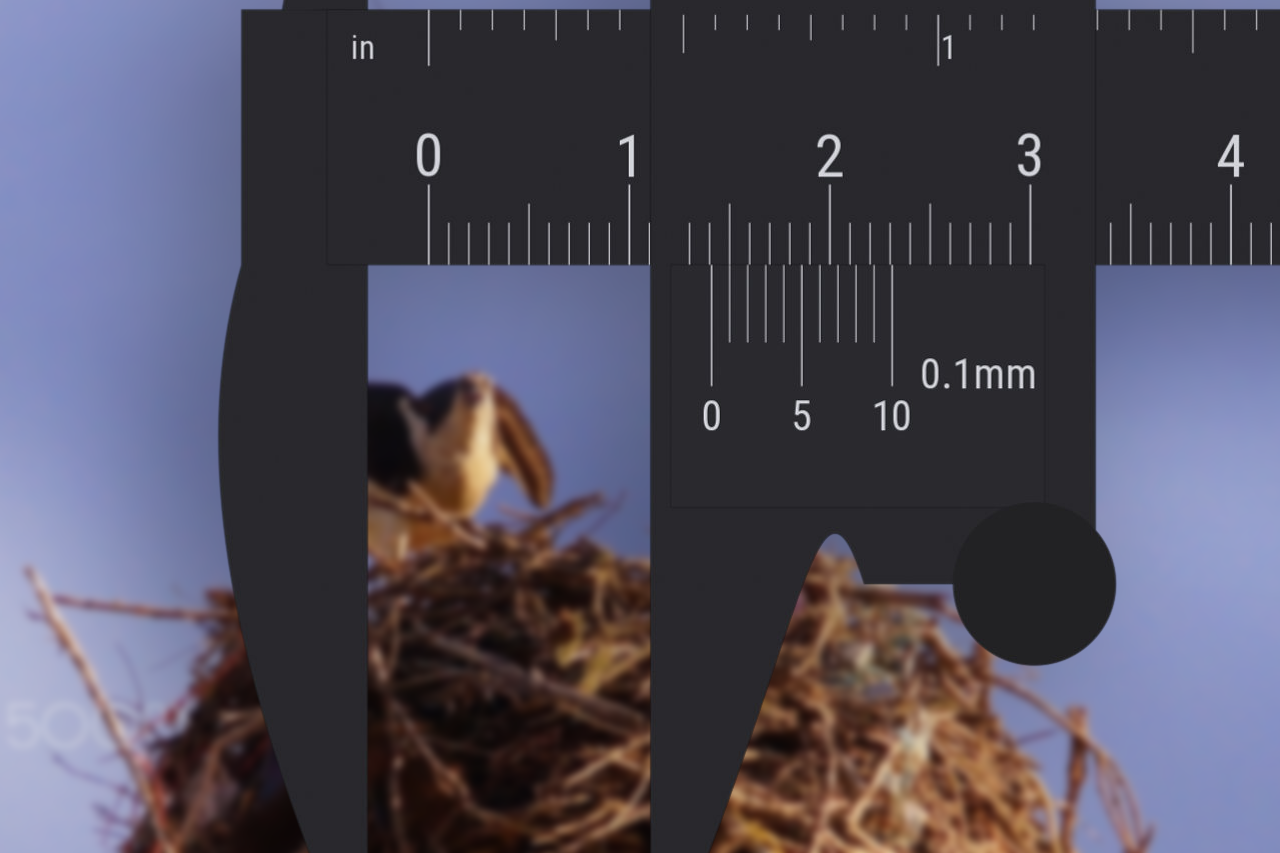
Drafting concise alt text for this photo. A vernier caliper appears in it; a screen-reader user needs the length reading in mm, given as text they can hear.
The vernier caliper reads 14.1 mm
